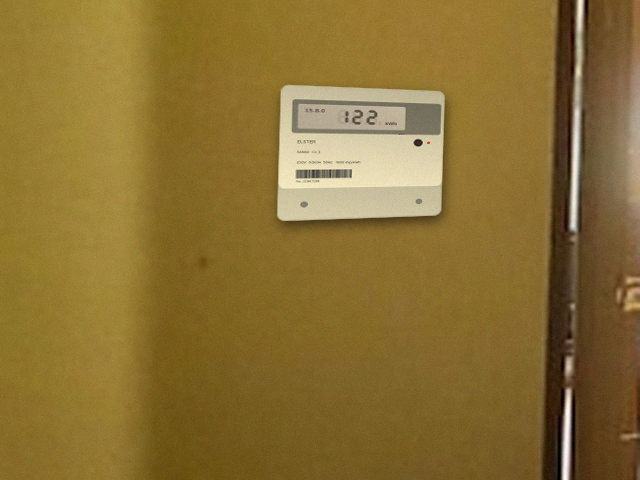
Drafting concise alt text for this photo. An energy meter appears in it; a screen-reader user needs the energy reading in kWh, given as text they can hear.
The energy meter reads 122 kWh
